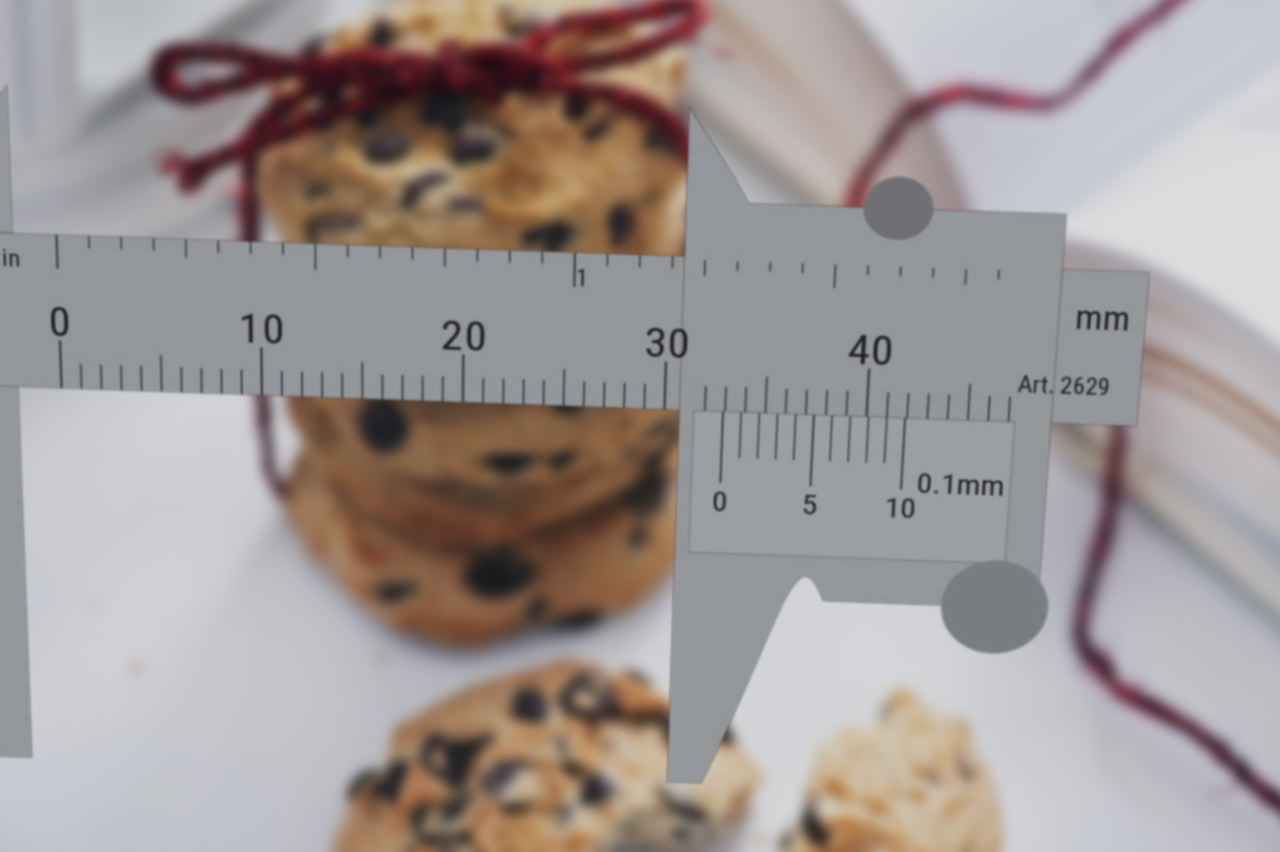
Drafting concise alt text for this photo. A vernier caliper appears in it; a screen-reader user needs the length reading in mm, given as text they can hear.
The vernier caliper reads 32.9 mm
